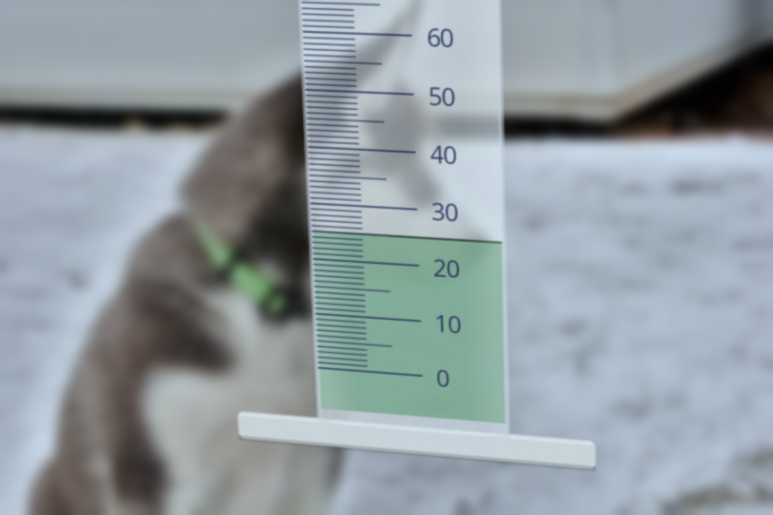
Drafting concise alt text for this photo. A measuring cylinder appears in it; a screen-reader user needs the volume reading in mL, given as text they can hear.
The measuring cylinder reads 25 mL
